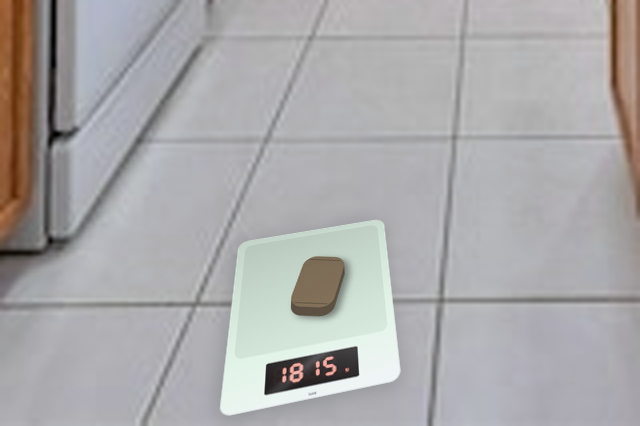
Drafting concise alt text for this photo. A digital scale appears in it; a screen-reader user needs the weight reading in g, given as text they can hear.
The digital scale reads 1815 g
